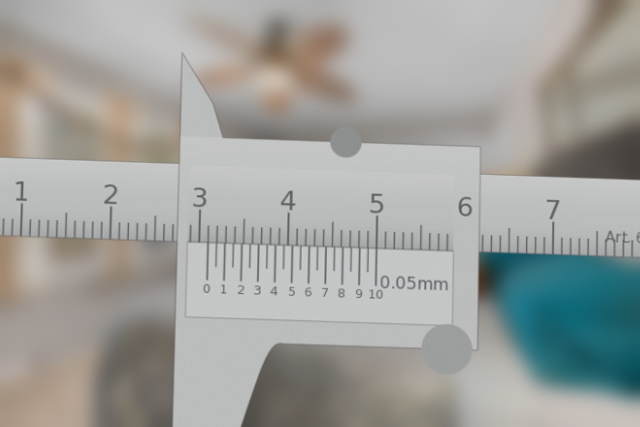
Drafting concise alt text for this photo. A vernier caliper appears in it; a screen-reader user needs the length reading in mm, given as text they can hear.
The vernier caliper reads 31.0 mm
